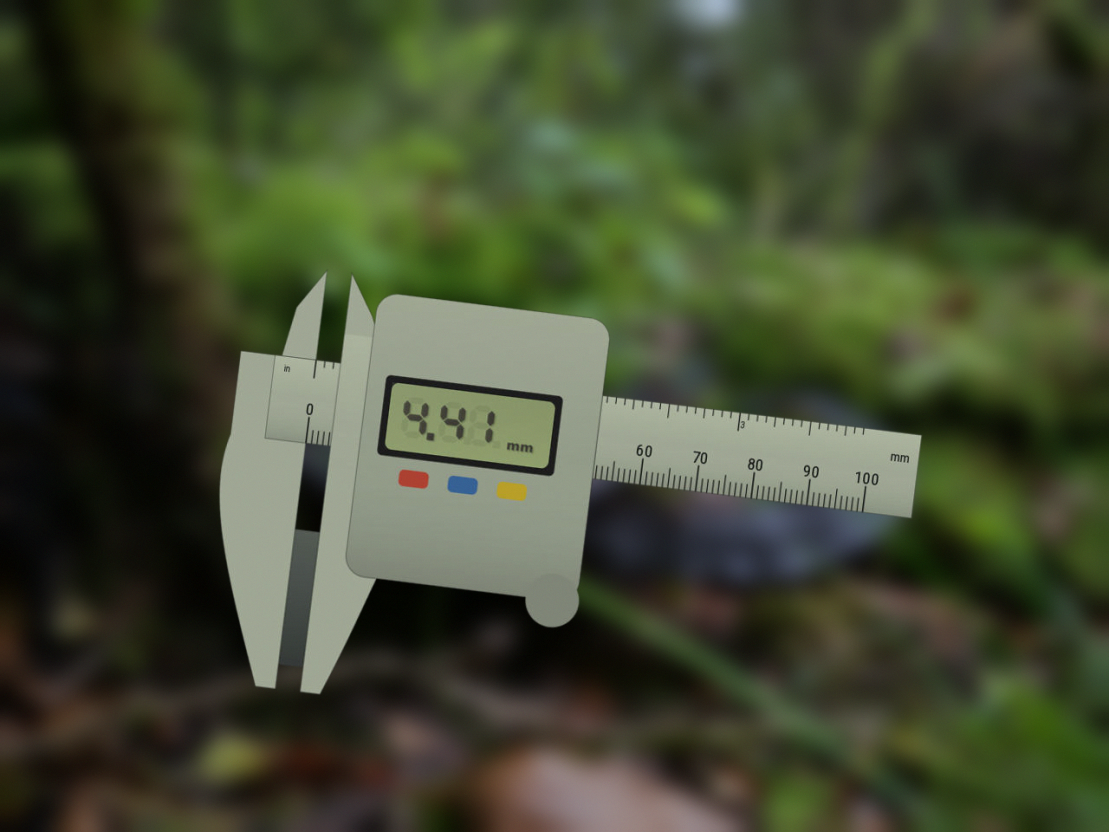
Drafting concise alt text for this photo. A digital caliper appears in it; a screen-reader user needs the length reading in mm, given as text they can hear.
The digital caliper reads 4.41 mm
